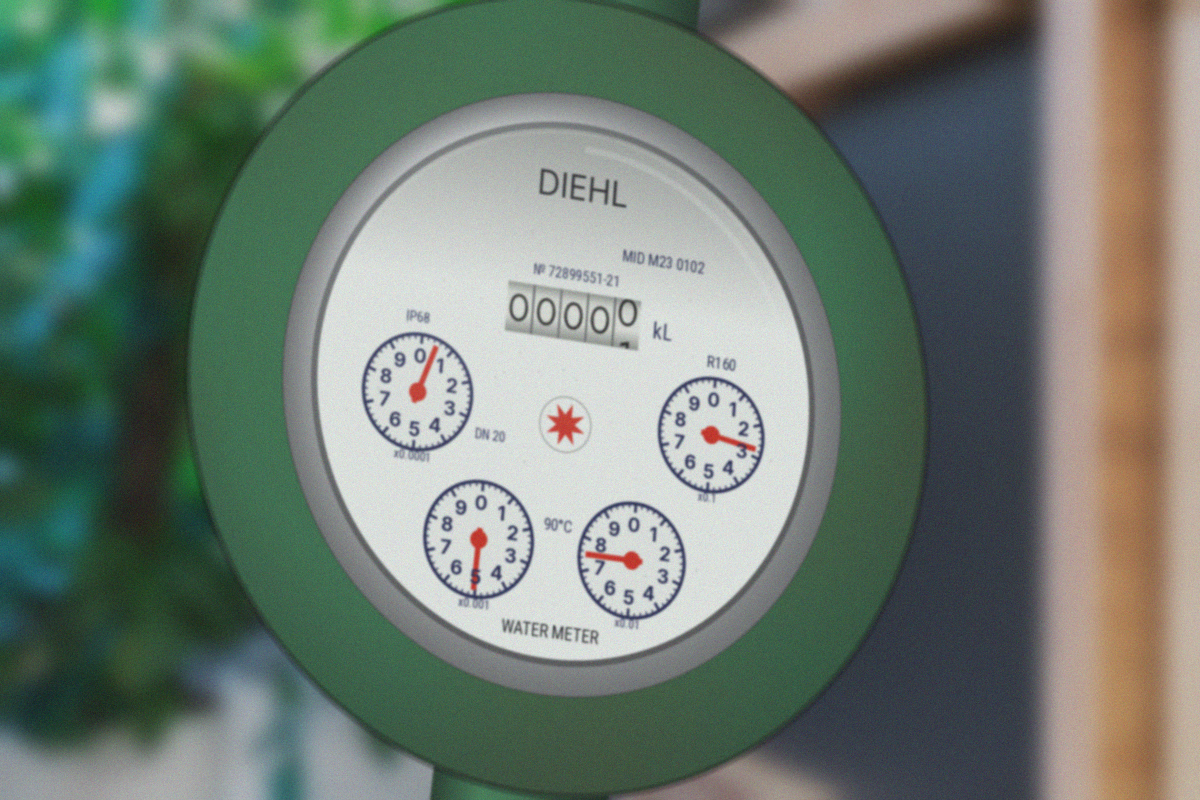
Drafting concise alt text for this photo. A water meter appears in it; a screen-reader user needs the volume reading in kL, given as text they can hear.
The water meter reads 0.2750 kL
